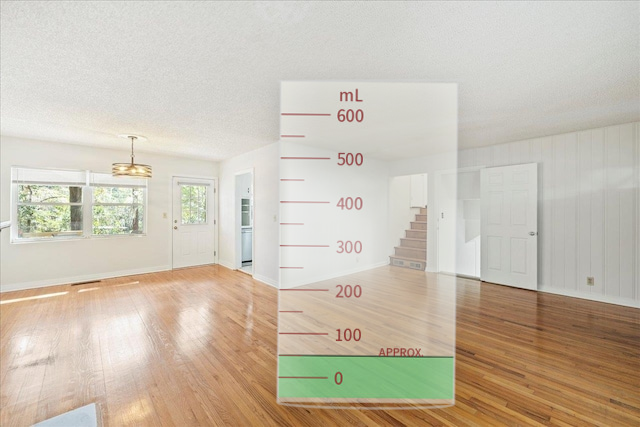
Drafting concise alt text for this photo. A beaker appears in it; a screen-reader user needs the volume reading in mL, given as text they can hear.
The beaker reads 50 mL
